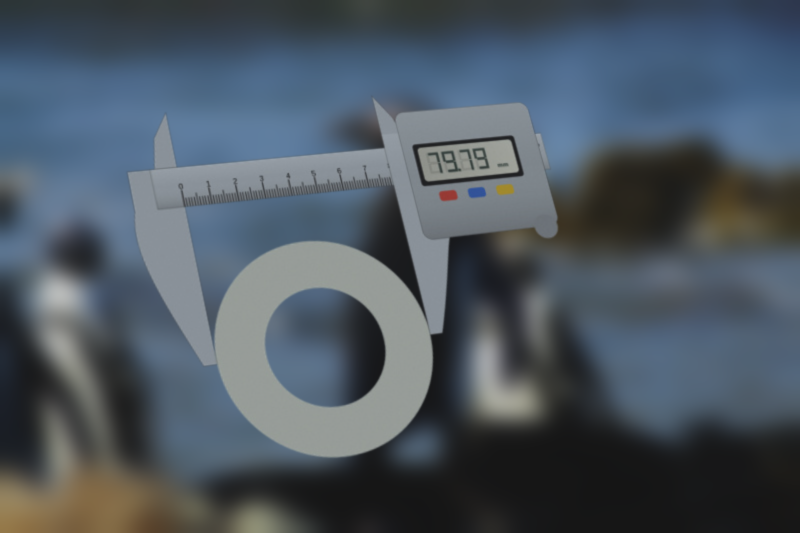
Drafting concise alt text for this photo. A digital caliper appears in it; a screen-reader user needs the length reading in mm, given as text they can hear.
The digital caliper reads 79.79 mm
